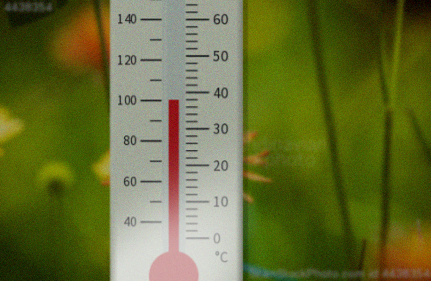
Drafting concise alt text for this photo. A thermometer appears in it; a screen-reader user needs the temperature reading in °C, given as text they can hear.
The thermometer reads 38 °C
